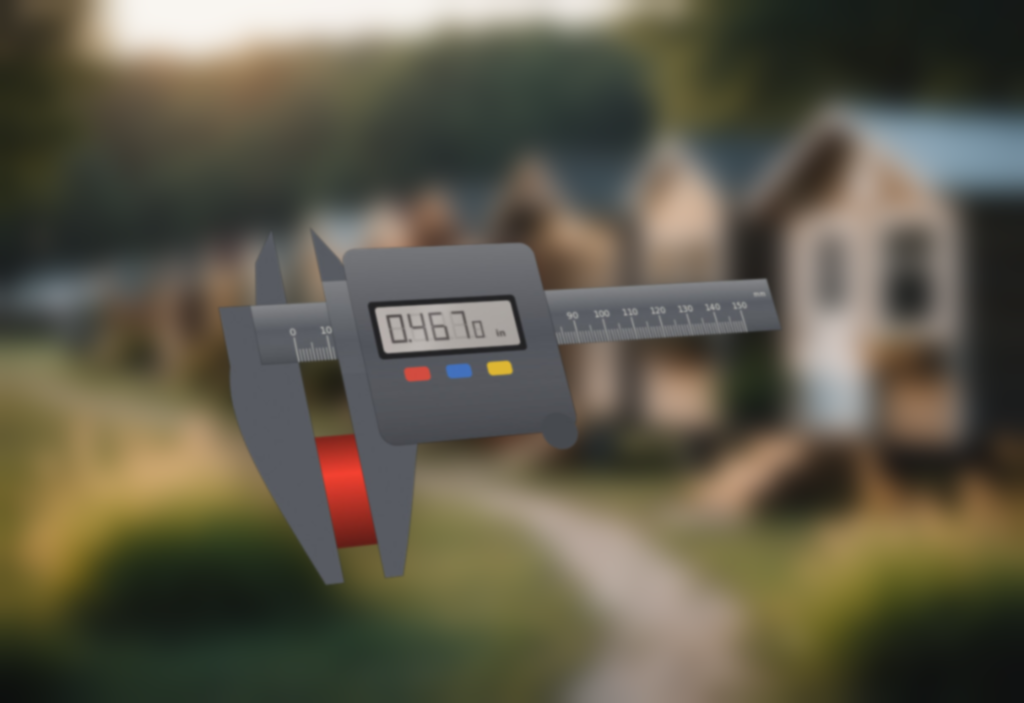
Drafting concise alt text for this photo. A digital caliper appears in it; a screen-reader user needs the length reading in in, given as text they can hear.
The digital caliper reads 0.4670 in
